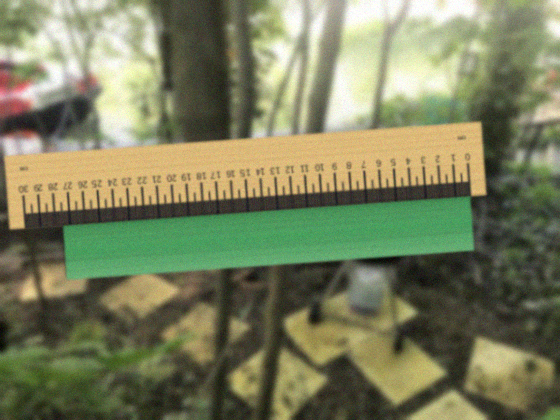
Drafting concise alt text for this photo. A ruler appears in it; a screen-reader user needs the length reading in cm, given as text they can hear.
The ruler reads 27.5 cm
